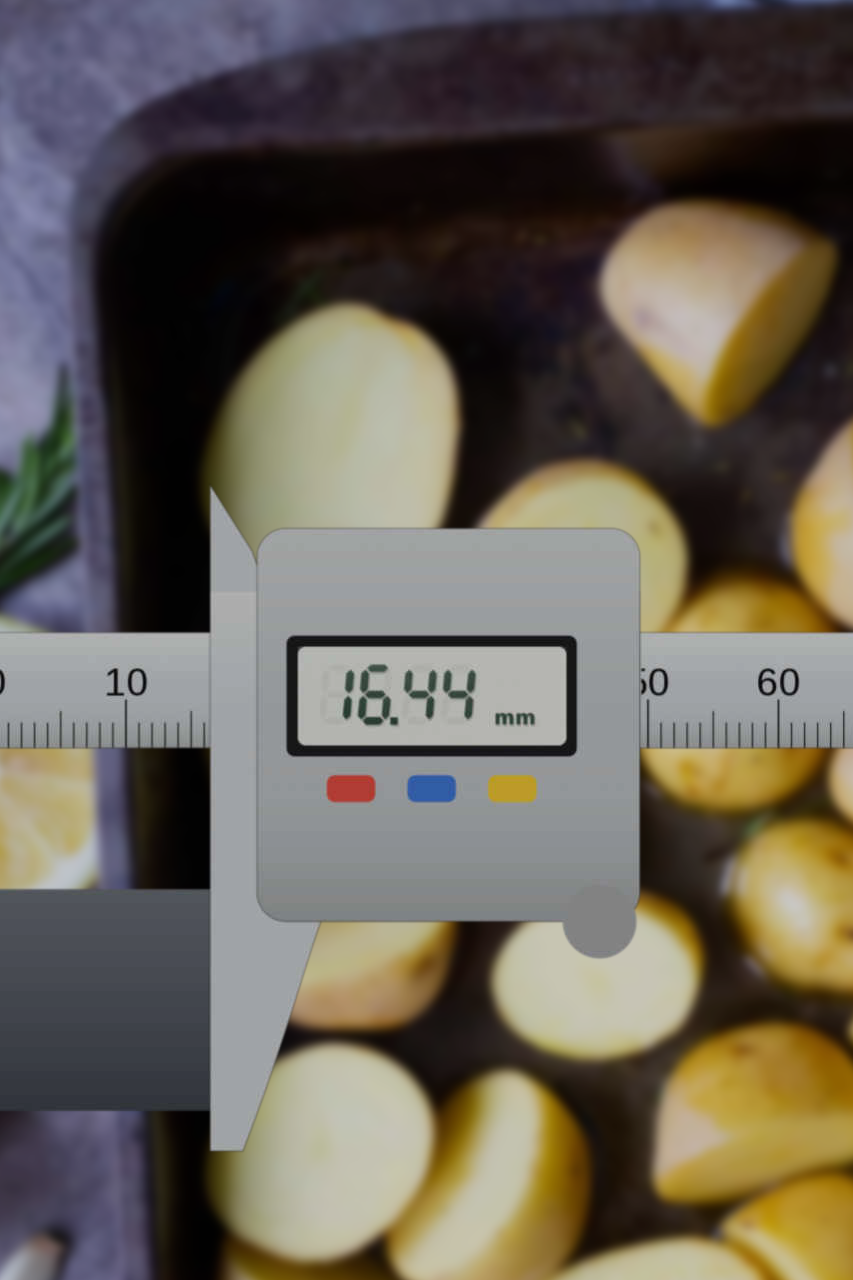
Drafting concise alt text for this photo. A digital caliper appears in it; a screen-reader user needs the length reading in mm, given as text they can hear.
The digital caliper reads 16.44 mm
